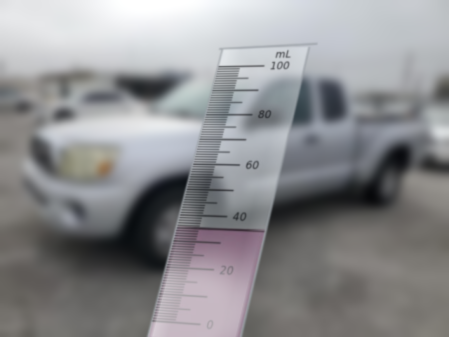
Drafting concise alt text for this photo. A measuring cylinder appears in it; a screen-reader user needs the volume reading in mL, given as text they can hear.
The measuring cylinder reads 35 mL
